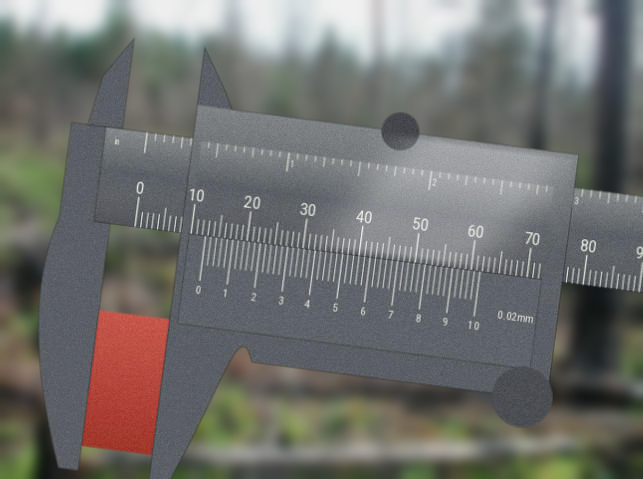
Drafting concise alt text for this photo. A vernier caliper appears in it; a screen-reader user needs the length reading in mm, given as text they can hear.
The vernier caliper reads 12.6 mm
